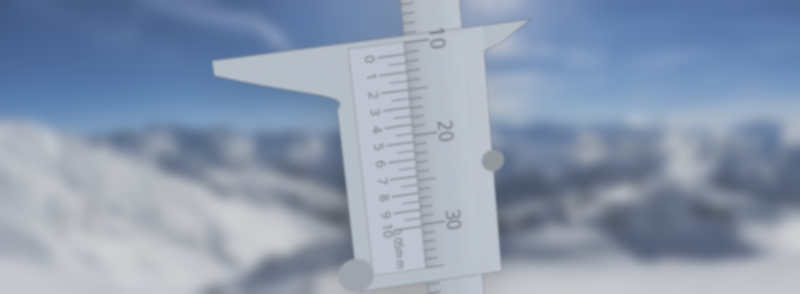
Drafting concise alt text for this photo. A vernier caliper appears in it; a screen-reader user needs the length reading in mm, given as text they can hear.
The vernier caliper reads 11.2 mm
